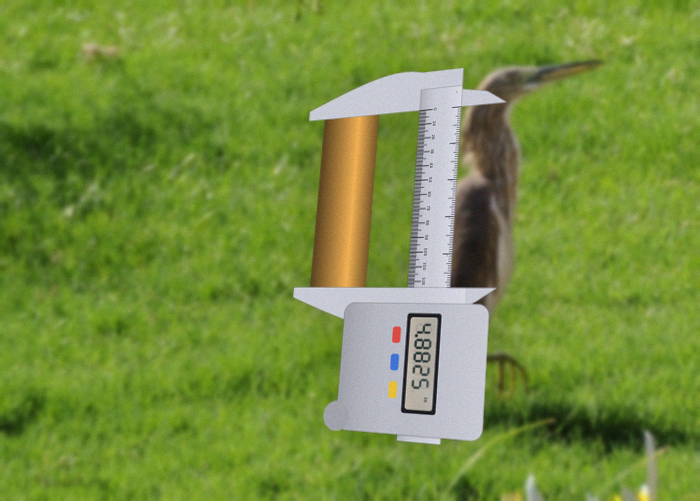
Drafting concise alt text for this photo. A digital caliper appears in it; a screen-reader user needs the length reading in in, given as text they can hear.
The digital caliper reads 4.8825 in
